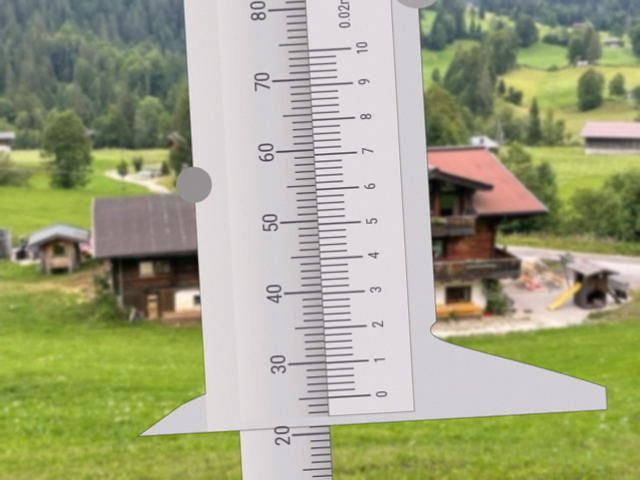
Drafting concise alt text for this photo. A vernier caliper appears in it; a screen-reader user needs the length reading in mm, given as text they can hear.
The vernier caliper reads 25.0 mm
